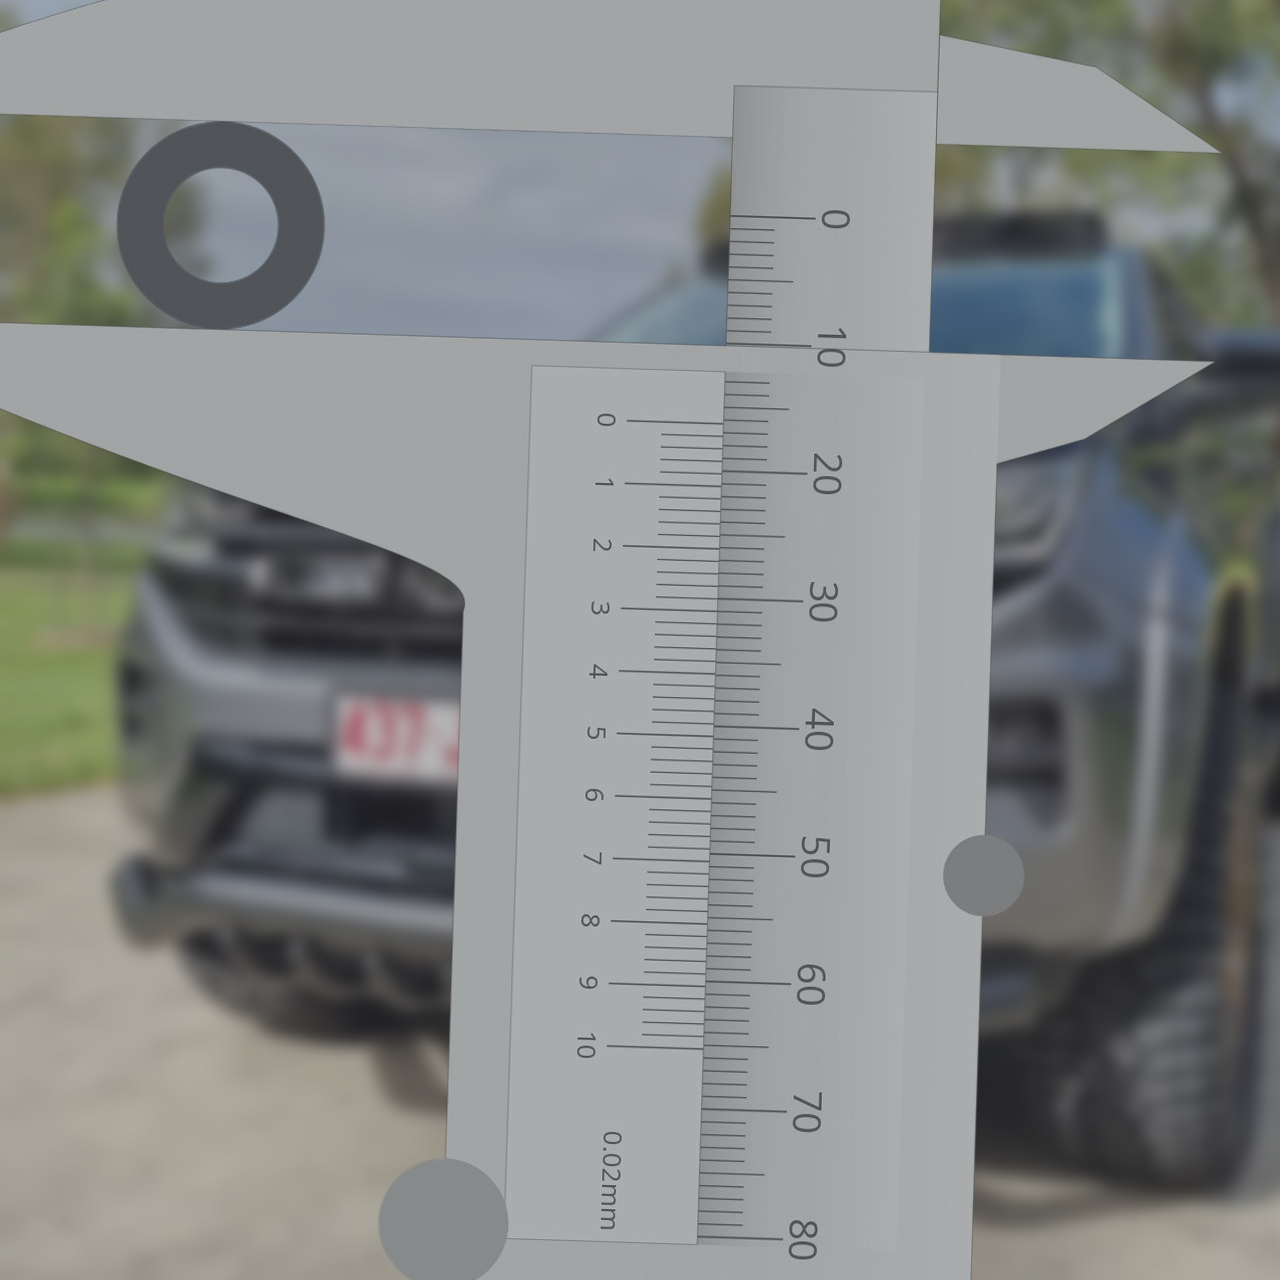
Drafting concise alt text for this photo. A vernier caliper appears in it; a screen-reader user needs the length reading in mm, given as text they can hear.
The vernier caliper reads 16.3 mm
